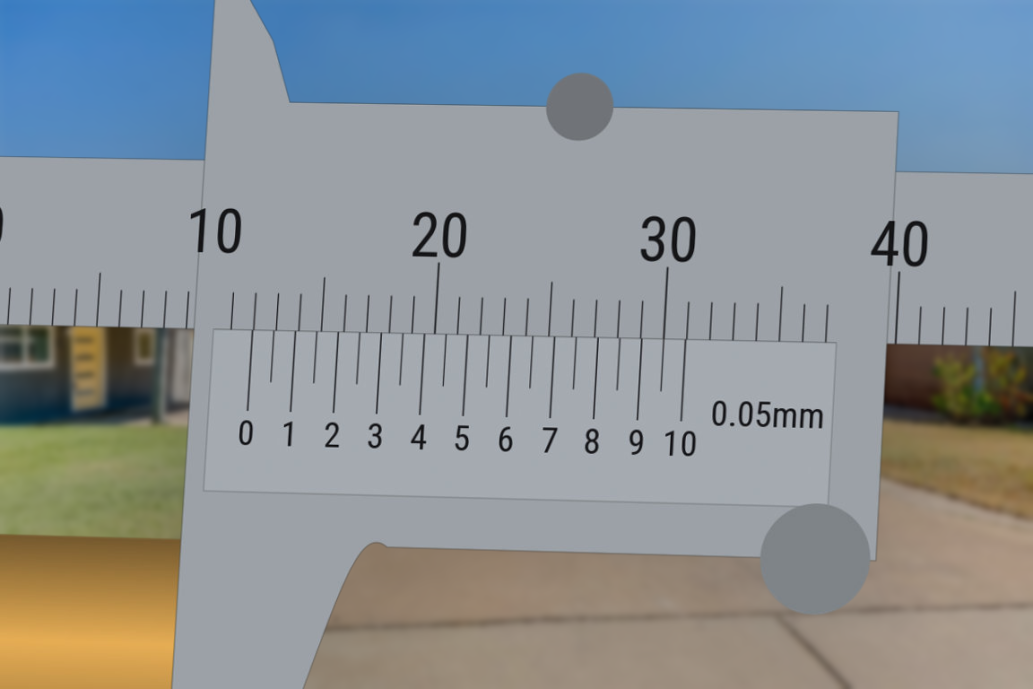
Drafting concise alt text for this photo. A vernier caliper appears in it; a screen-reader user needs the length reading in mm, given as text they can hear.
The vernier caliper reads 11.95 mm
